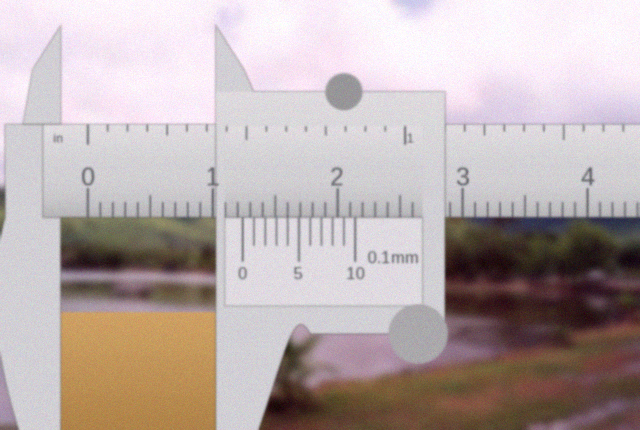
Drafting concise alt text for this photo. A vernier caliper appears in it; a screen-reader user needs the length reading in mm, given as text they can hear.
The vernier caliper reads 12.4 mm
